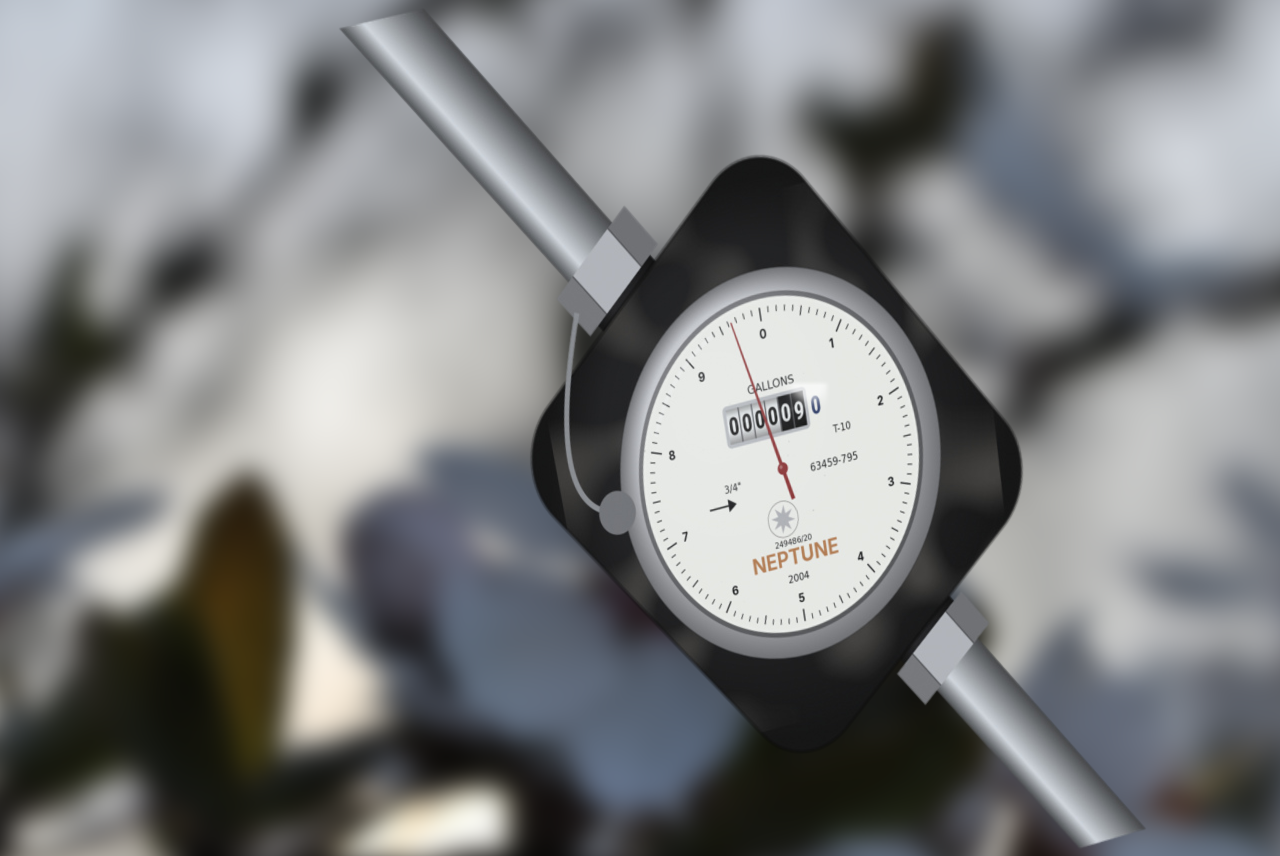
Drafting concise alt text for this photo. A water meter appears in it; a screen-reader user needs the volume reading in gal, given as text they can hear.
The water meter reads 89.6 gal
